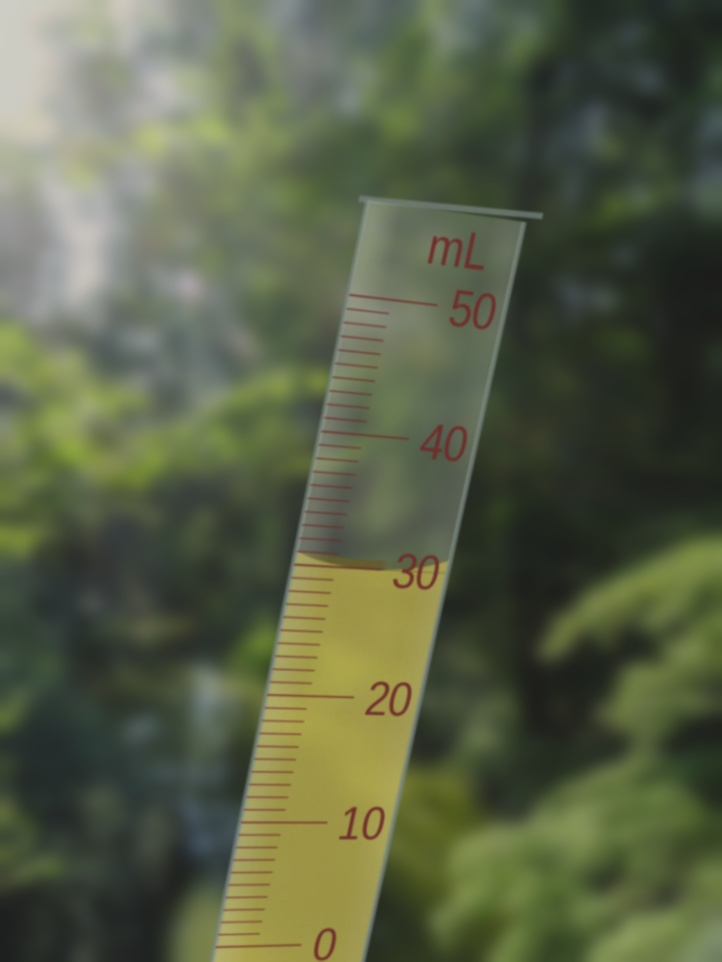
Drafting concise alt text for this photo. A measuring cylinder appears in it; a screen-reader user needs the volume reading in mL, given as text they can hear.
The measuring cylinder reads 30 mL
